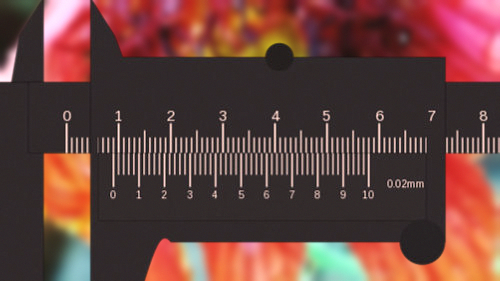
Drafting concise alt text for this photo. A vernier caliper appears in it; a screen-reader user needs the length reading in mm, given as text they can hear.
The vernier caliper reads 9.0 mm
